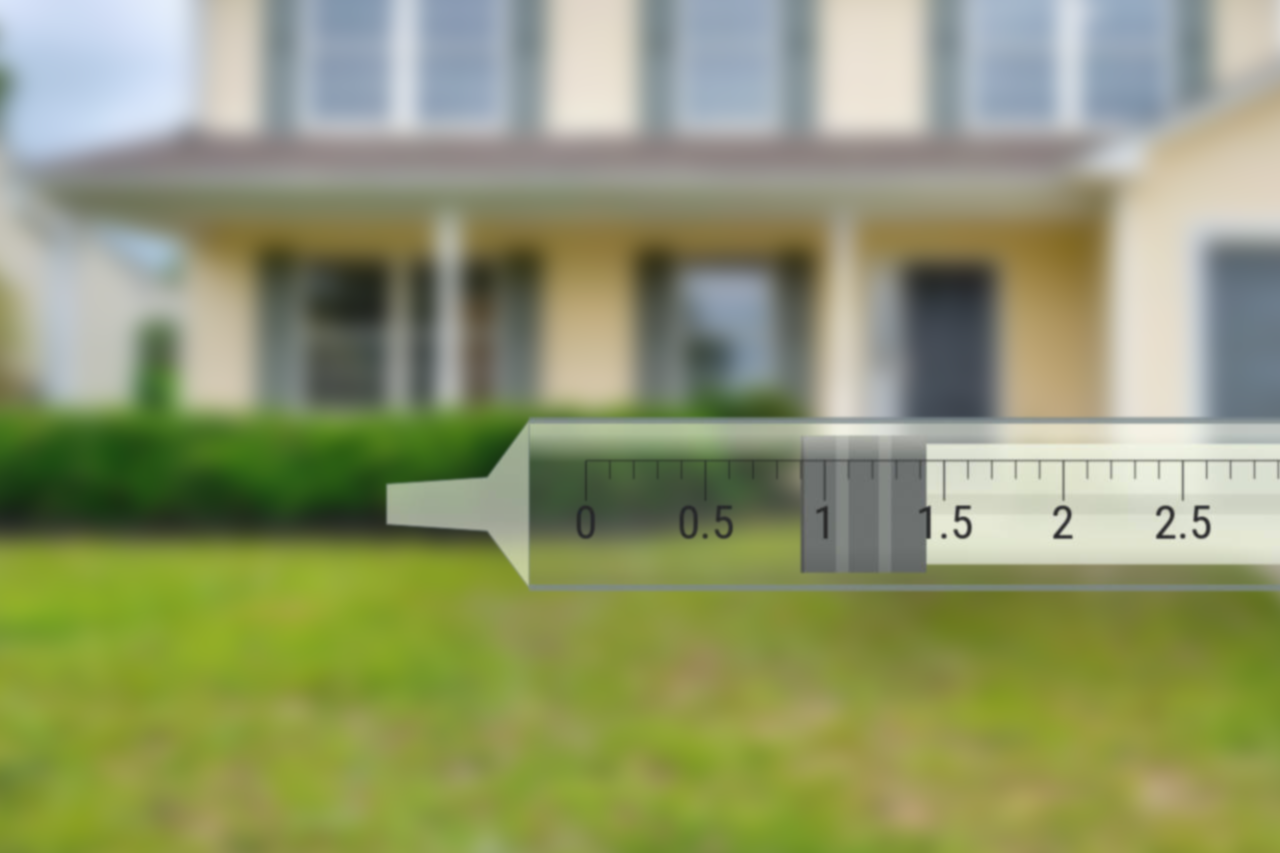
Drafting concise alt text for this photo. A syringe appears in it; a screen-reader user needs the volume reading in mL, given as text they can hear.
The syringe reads 0.9 mL
